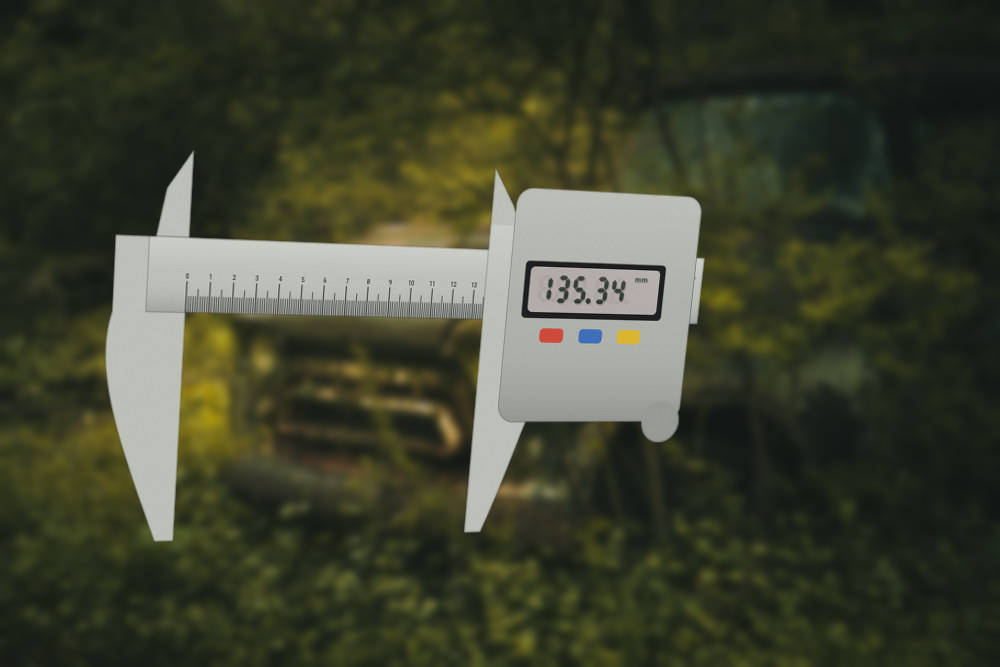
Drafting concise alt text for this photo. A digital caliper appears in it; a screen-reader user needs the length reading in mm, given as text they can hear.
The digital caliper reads 135.34 mm
